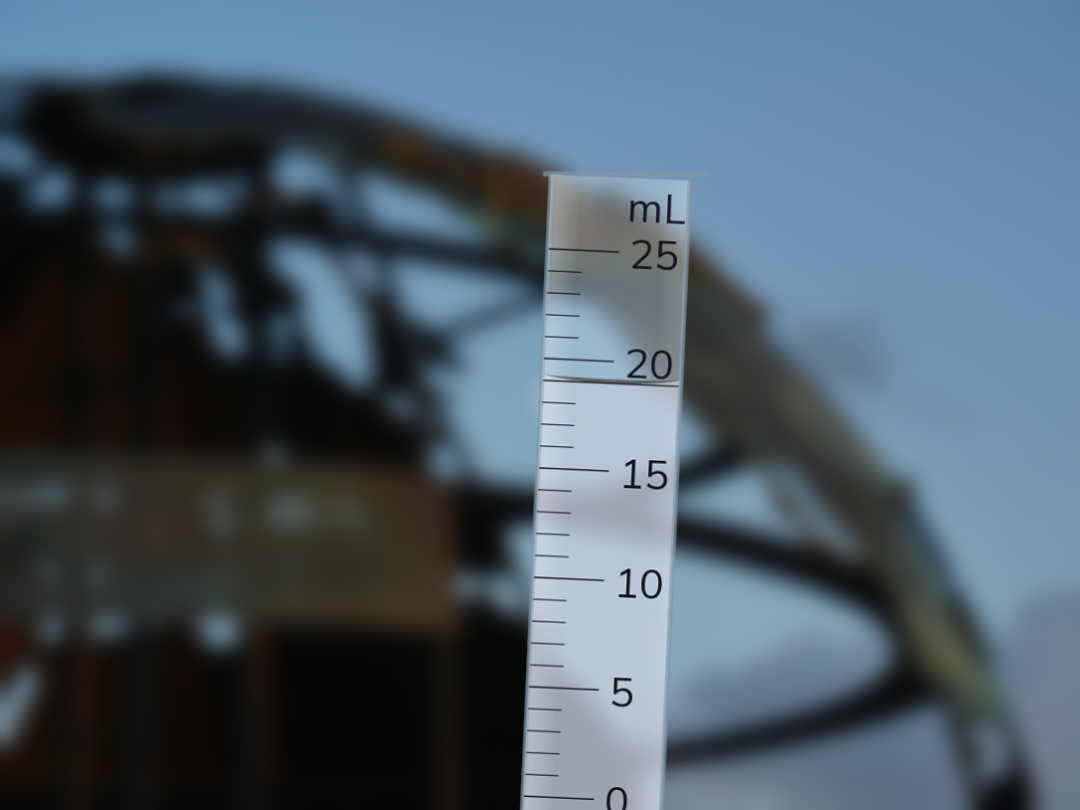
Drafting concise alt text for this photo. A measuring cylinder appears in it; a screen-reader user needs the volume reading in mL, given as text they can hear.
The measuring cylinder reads 19 mL
